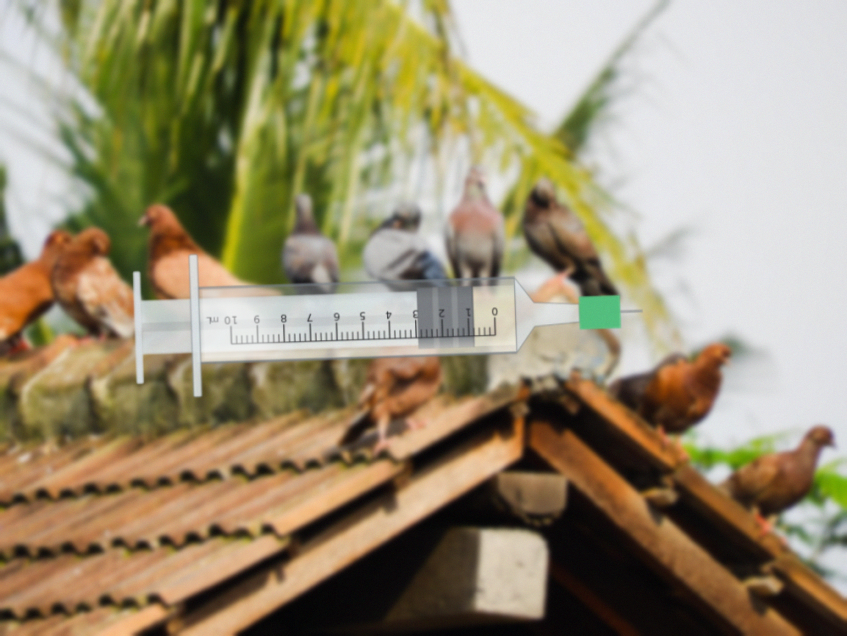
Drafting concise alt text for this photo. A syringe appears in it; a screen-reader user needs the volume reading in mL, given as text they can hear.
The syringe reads 0.8 mL
